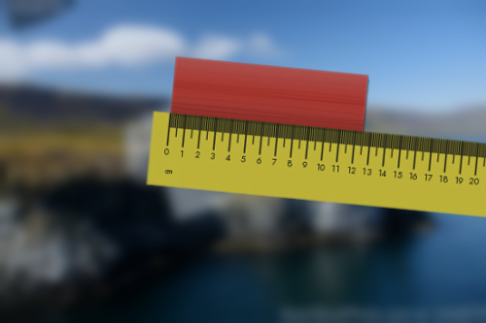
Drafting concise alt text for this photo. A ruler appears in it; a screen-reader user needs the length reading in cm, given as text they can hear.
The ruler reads 12.5 cm
